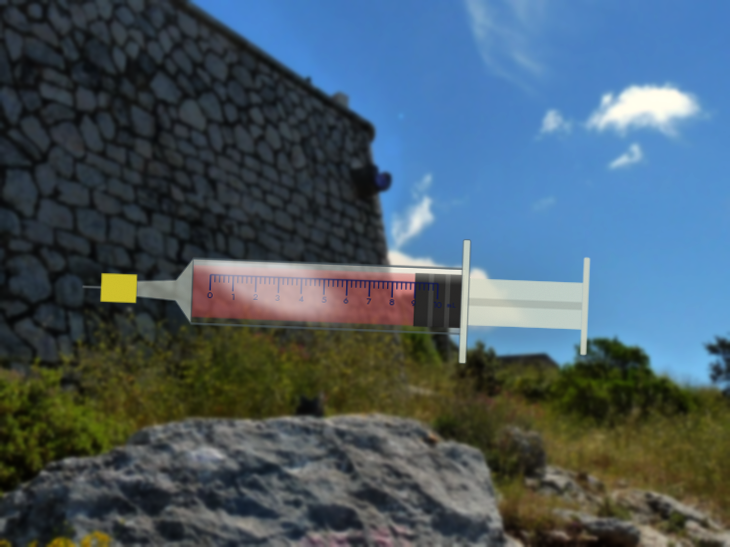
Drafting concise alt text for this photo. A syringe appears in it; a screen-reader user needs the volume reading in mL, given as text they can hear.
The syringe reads 9 mL
